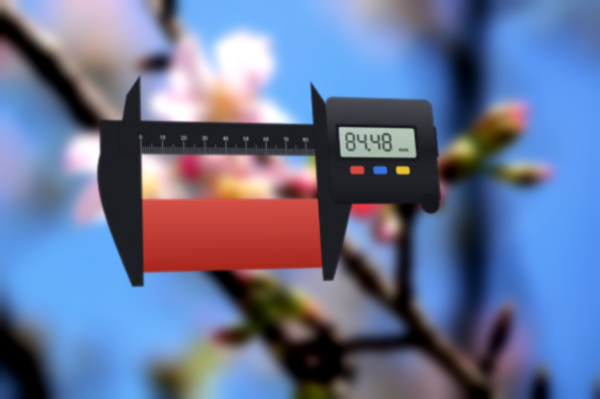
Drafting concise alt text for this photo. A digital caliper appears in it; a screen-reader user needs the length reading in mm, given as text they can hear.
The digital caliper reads 84.48 mm
